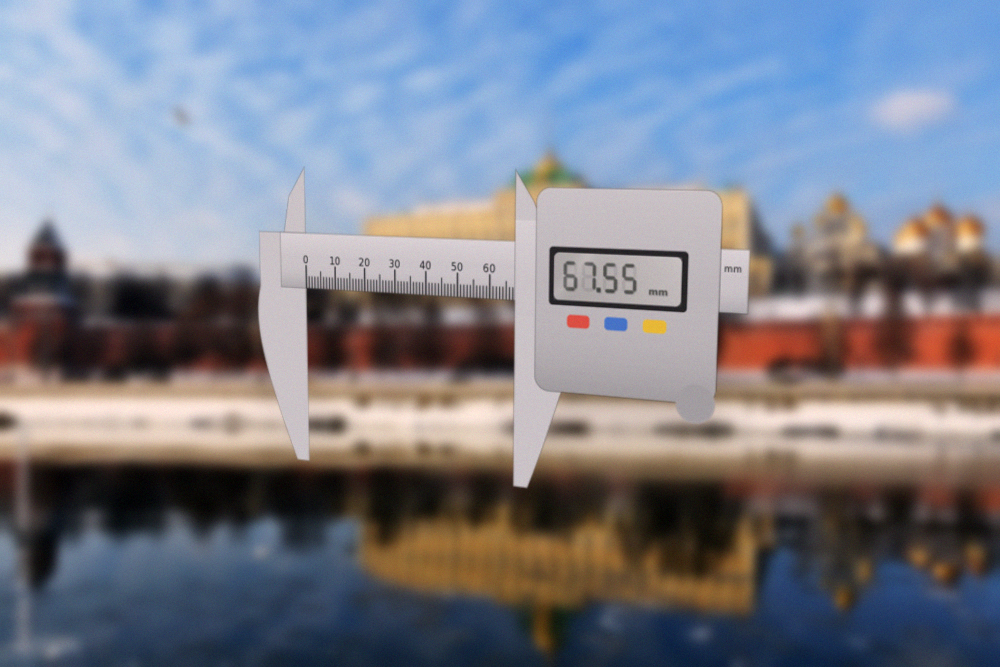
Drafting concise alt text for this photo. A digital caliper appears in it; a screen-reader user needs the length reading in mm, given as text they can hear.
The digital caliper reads 67.55 mm
